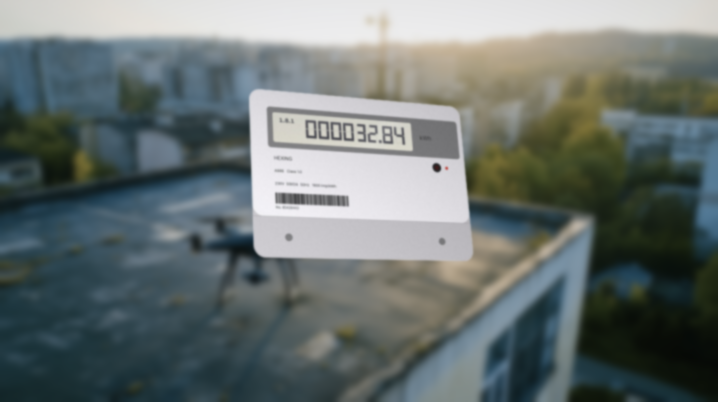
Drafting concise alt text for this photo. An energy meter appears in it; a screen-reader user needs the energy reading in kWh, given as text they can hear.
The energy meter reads 32.84 kWh
